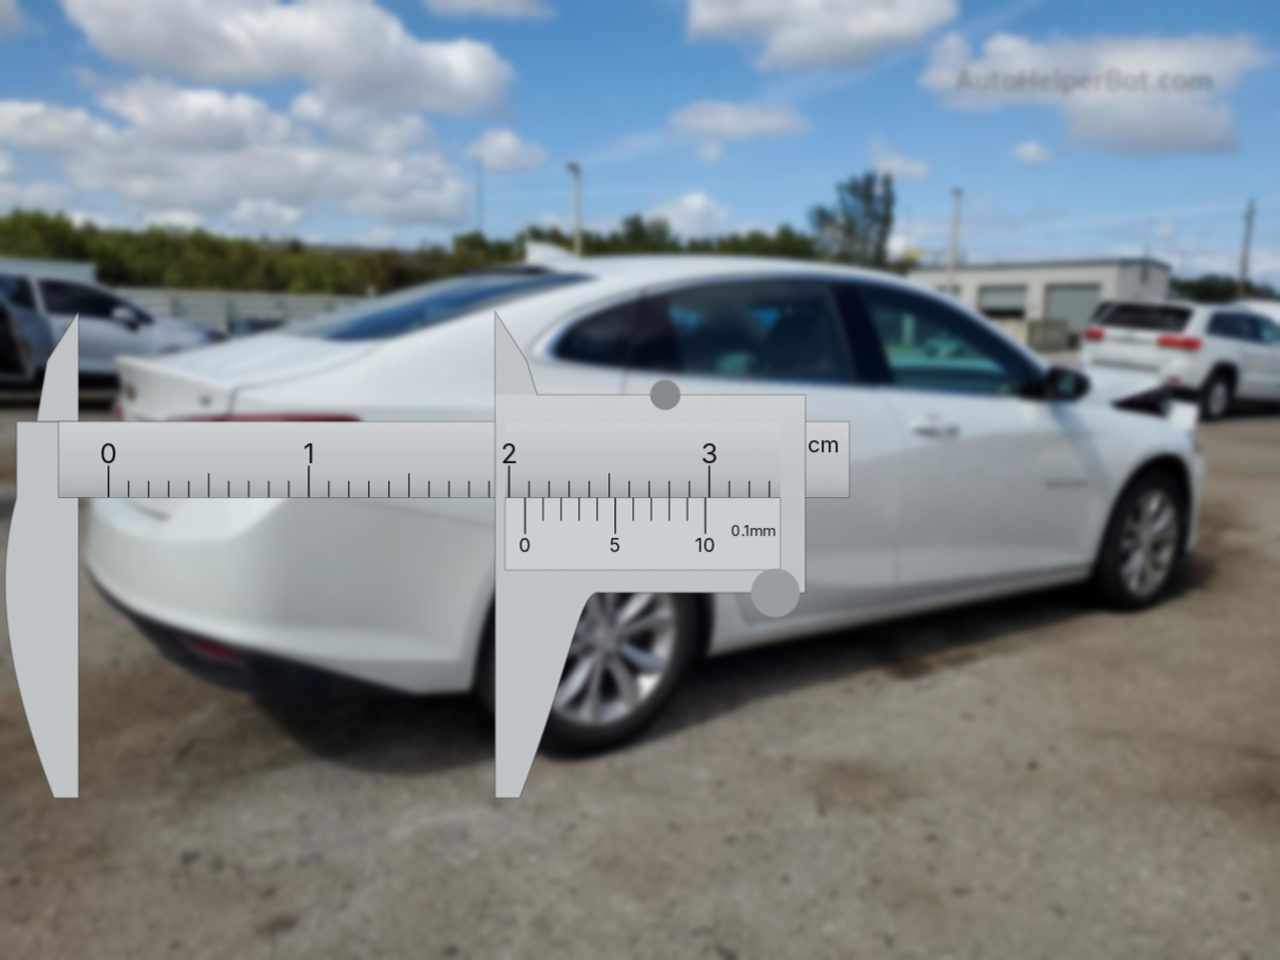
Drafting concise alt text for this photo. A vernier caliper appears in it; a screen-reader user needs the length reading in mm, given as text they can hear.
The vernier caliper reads 20.8 mm
